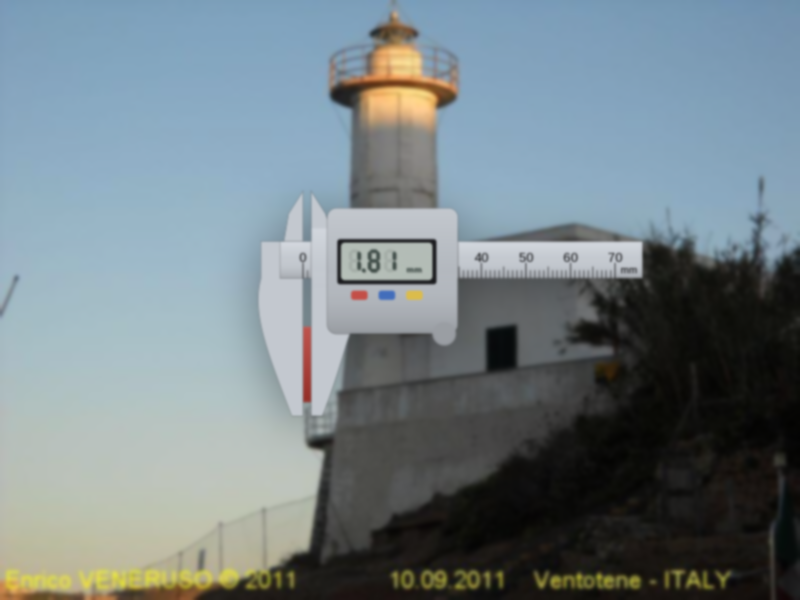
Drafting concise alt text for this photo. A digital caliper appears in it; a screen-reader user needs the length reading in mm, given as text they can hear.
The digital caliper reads 1.81 mm
